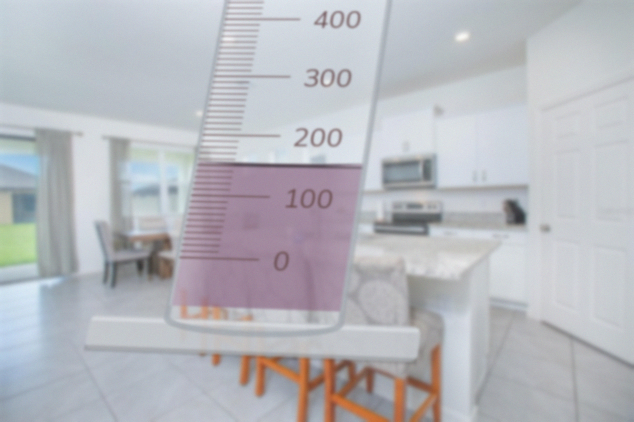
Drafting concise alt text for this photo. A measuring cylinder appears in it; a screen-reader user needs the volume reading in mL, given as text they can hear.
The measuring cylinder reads 150 mL
